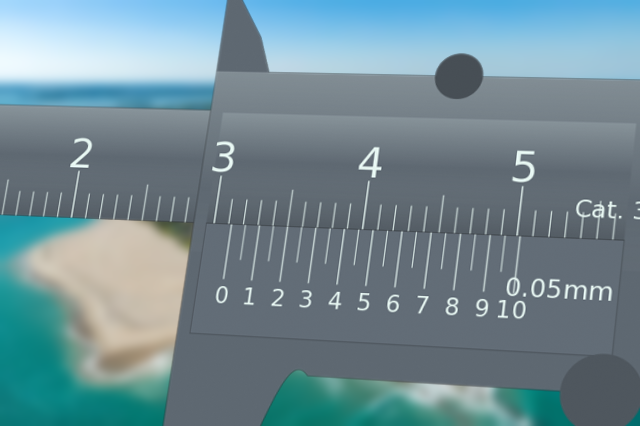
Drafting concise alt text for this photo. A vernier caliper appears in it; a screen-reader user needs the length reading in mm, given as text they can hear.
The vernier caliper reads 31.2 mm
